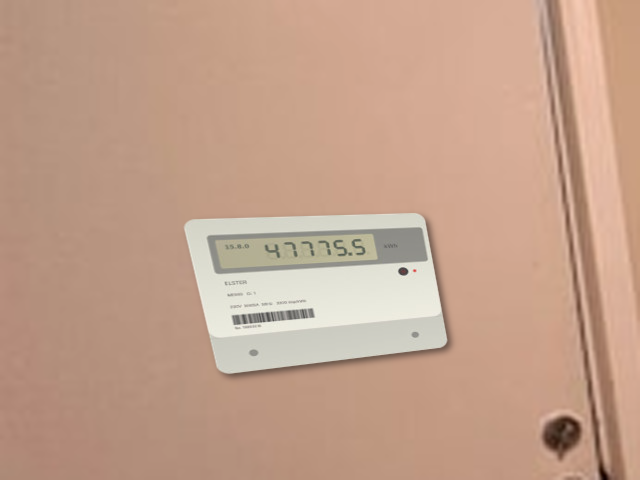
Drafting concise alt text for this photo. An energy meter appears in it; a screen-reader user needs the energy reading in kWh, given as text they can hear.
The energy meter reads 47775.5 kWh
